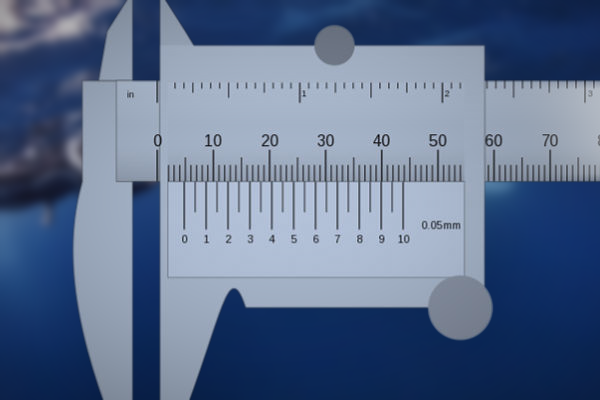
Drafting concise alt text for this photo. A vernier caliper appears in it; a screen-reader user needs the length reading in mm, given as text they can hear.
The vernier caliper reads 4.8 mm
